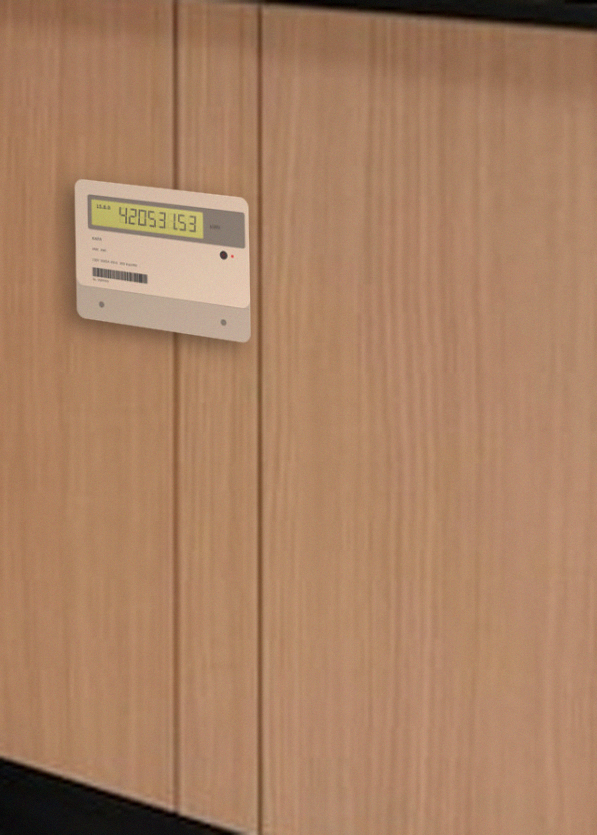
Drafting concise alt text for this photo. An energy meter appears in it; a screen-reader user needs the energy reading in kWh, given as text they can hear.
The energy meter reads 420531.53 kWh
